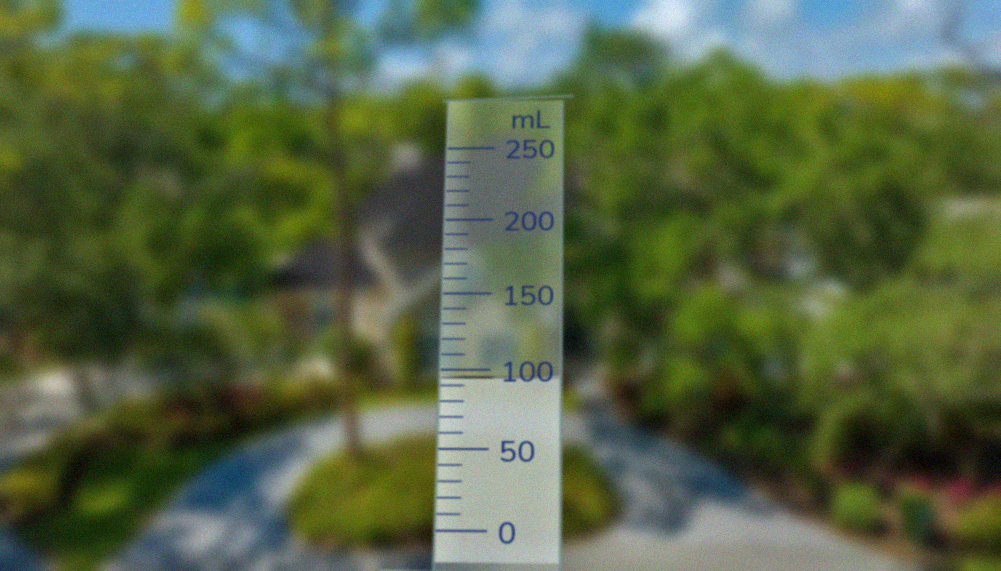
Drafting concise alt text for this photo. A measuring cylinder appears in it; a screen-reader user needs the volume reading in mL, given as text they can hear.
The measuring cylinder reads 95 mL
